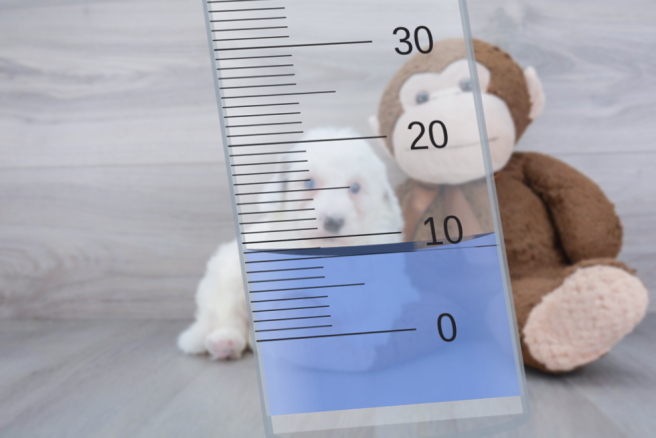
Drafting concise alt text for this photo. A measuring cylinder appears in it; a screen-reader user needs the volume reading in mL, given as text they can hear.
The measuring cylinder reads 8 mL
